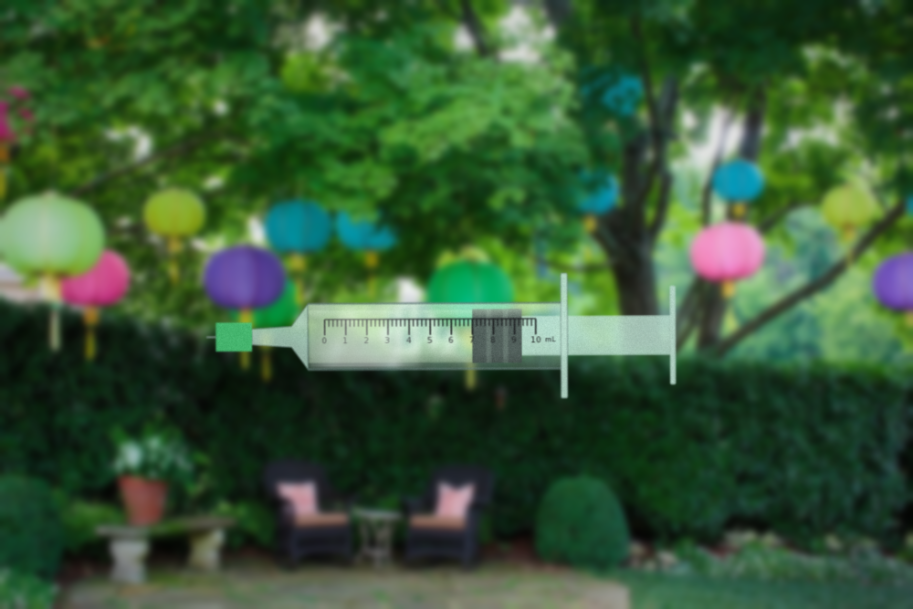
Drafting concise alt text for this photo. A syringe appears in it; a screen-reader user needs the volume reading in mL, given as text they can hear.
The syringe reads 7 mL
